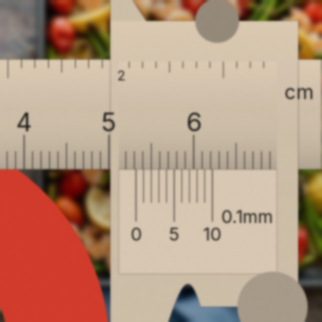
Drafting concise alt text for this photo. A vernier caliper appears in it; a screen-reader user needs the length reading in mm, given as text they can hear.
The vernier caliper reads 53.2 mm
